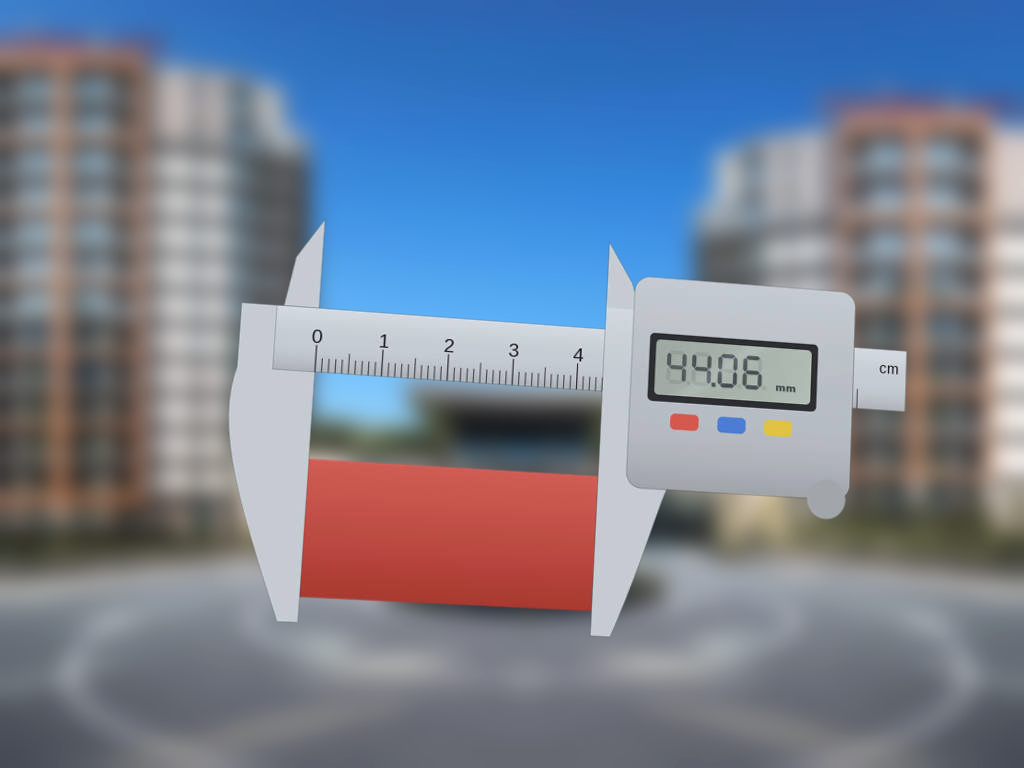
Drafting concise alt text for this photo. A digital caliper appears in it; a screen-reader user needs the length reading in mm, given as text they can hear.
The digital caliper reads 44.06 mm
